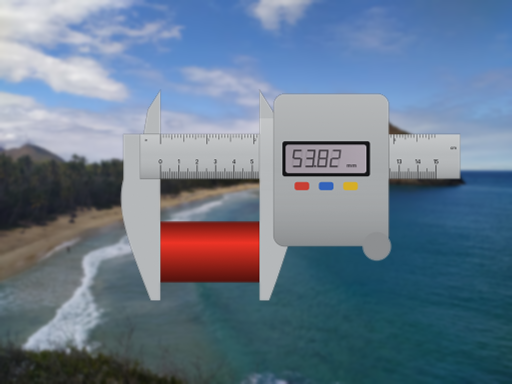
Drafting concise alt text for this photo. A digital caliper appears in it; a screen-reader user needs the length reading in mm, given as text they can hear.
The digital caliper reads 53.82 mm
